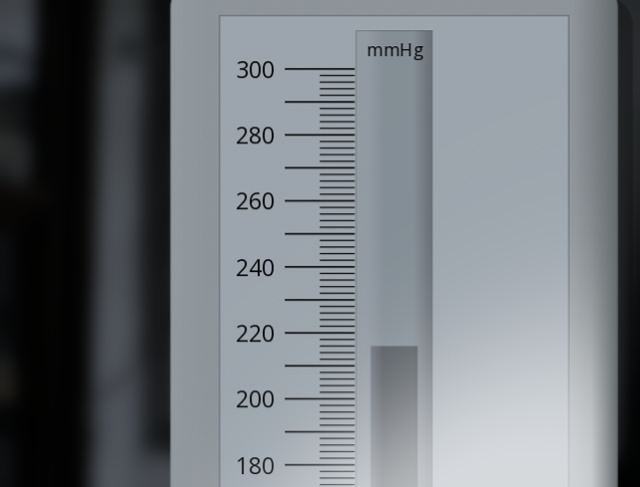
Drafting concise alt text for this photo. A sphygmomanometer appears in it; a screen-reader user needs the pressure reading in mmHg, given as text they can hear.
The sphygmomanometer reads 216 mmHg
